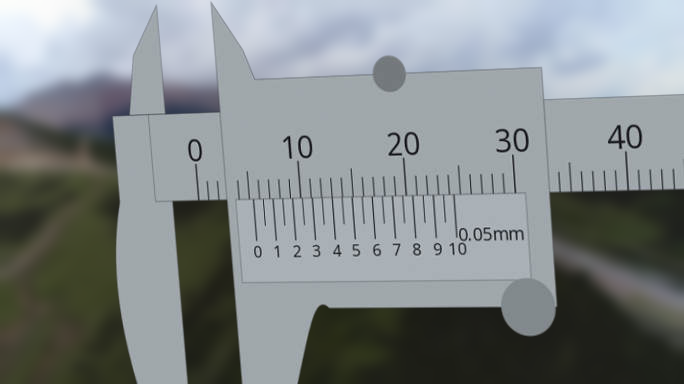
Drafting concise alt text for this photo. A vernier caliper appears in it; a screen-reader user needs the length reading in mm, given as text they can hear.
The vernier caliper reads 5.4 mm
